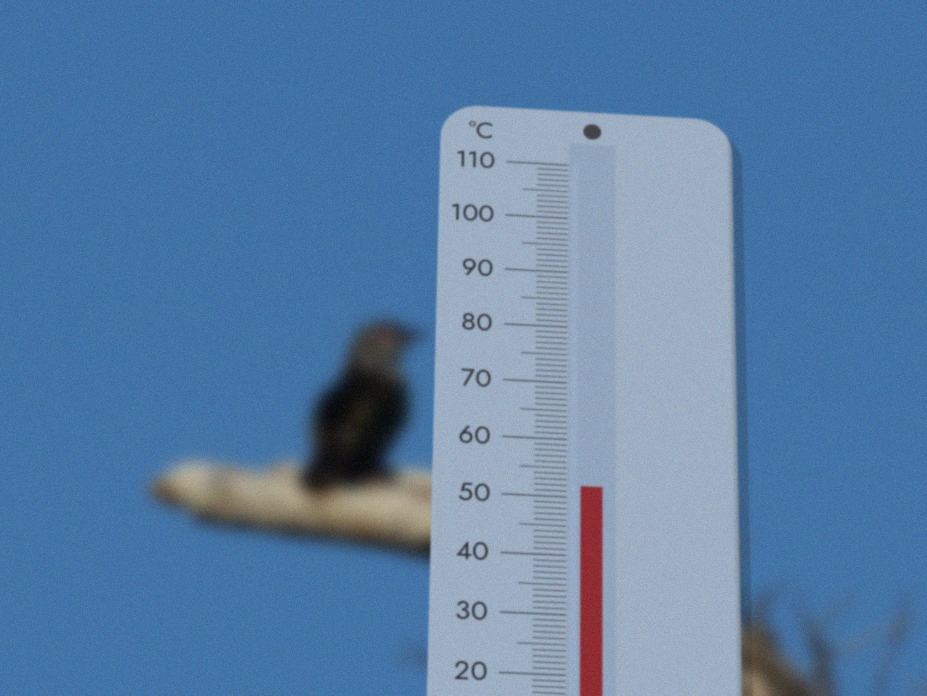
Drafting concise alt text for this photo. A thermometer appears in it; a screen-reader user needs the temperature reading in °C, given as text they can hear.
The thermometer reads 52 °C
